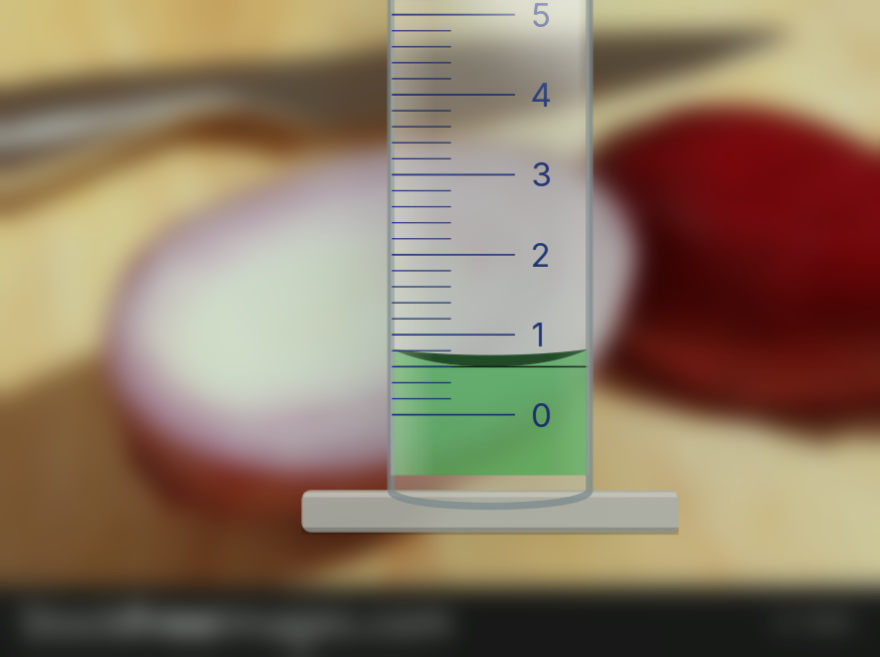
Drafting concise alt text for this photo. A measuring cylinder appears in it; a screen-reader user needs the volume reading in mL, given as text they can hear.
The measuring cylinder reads 0.6 mL
